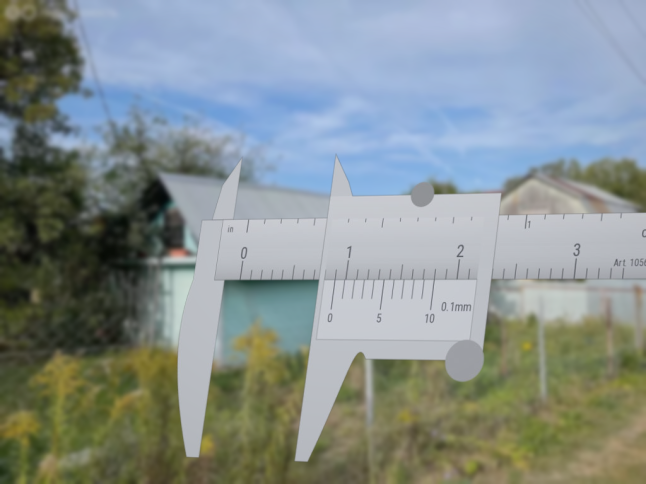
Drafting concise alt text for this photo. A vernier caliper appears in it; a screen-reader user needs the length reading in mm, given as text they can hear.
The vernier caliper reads 9.0 mm
